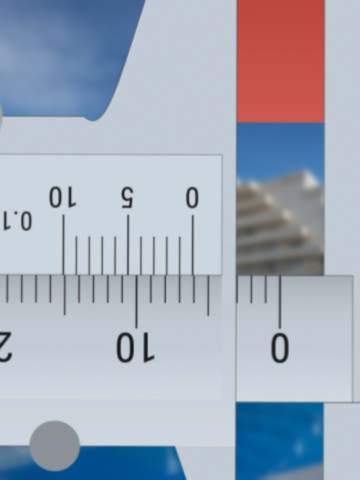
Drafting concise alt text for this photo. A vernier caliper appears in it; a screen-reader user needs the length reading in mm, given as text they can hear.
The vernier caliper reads 6.1 mm
